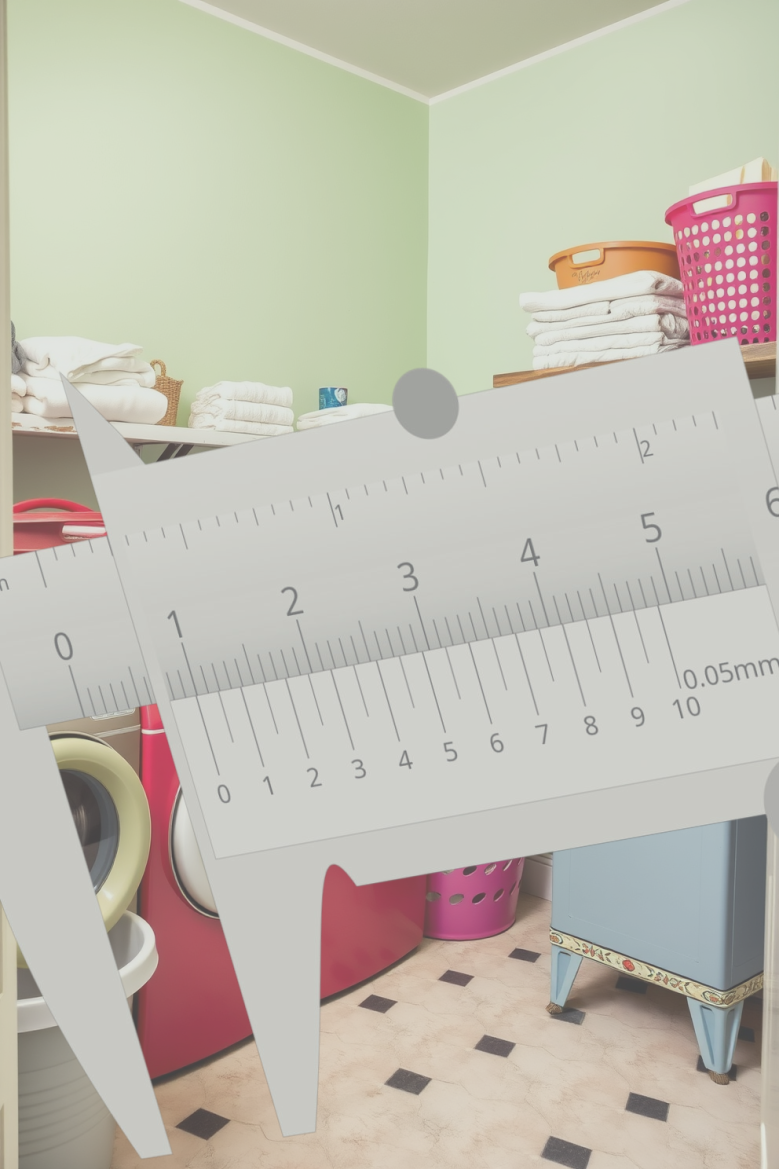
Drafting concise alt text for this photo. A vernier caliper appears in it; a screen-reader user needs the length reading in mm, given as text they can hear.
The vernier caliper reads 9.9 mm
